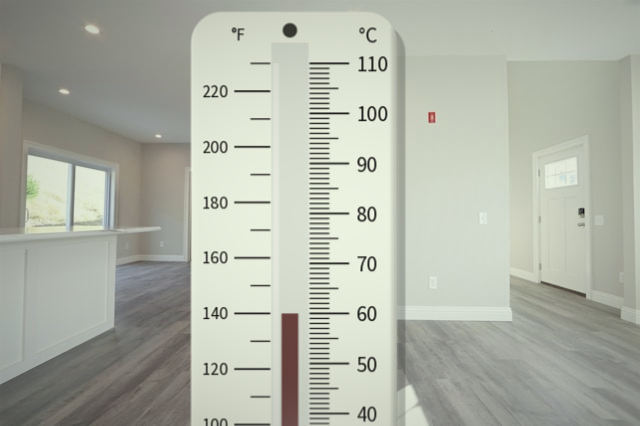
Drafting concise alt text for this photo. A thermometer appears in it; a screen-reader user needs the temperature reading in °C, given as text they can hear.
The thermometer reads 60 °C
